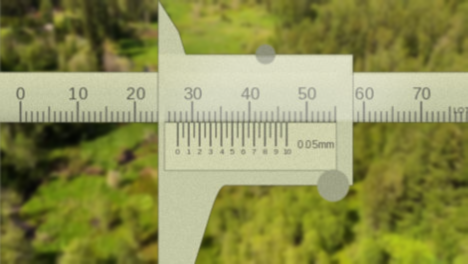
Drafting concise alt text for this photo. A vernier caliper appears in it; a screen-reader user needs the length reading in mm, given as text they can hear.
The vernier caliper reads 27.5 mm
